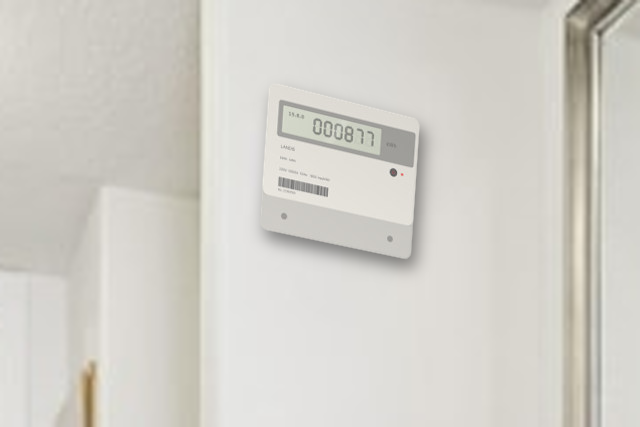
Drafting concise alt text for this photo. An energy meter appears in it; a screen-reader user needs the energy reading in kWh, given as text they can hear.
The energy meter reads 877 kWh
